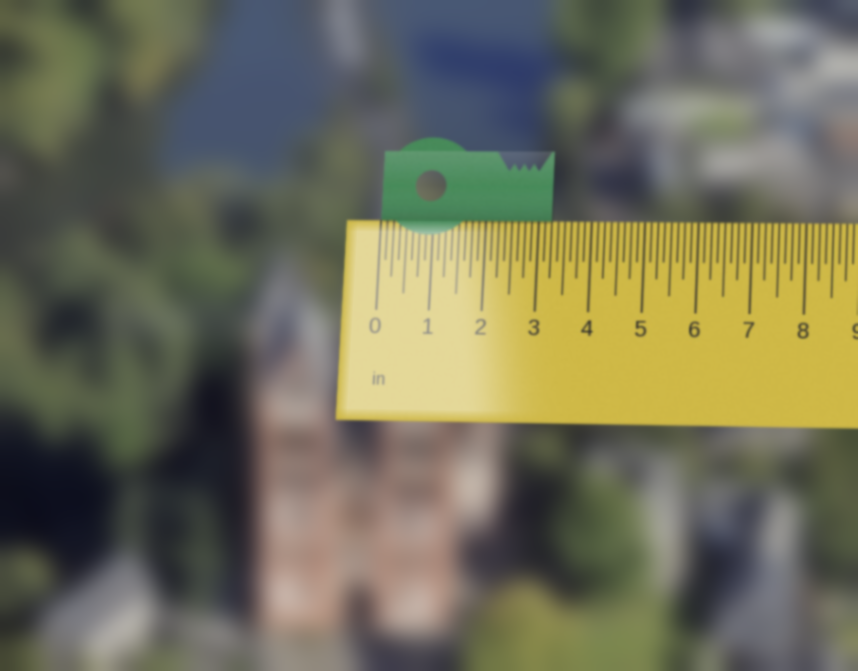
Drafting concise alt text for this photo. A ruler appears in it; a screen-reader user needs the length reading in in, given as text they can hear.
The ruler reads 3.25 in
